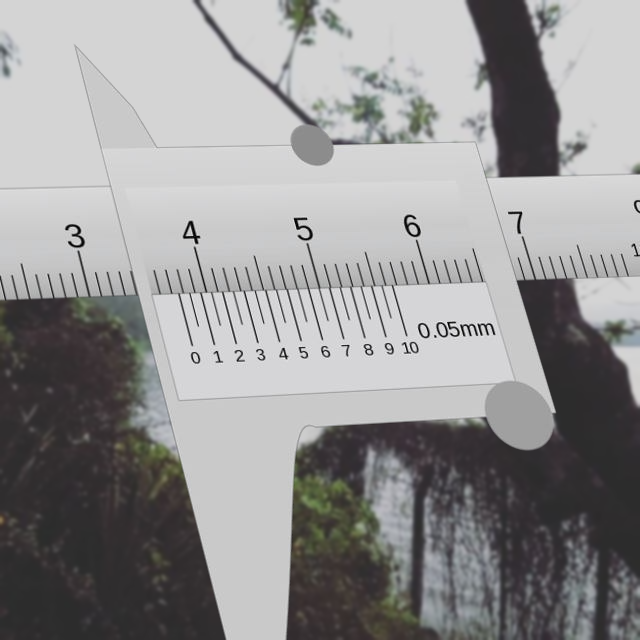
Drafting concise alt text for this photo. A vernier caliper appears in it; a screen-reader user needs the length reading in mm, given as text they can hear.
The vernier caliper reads 37.6 mm
